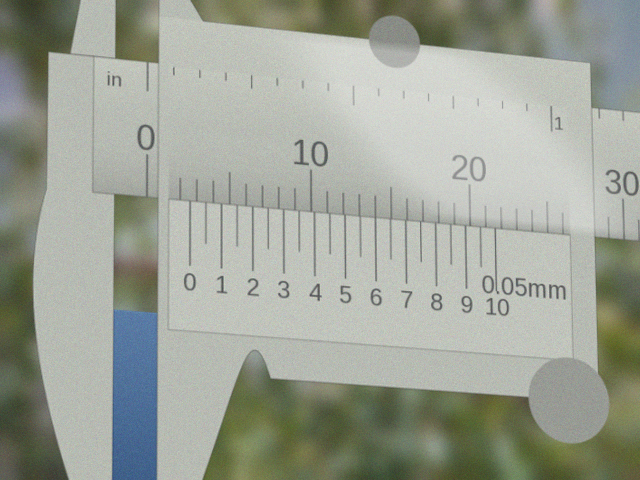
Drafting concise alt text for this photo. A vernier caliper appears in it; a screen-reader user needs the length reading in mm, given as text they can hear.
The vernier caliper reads 2.6 mm
